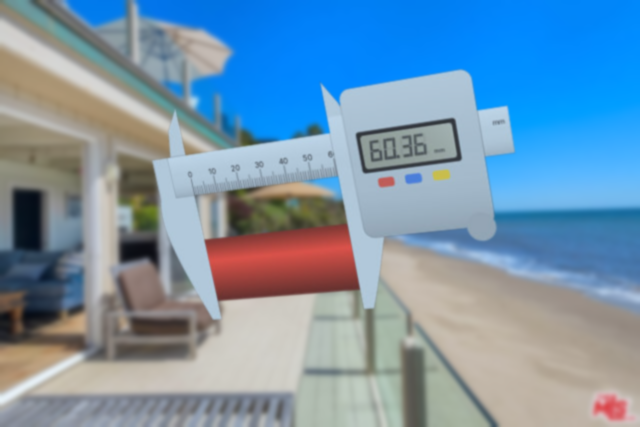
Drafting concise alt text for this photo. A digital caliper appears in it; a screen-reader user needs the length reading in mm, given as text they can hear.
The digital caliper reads 60.36 mm
